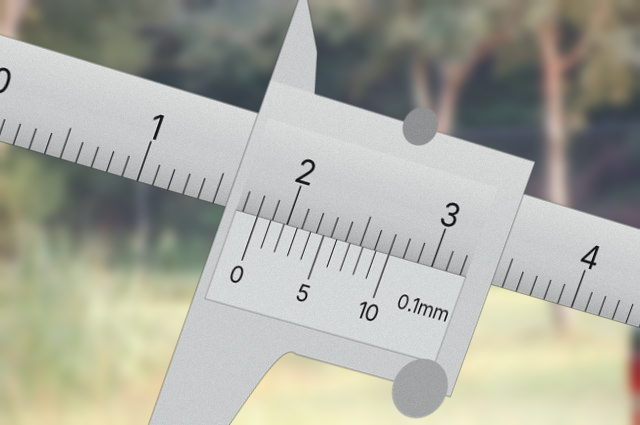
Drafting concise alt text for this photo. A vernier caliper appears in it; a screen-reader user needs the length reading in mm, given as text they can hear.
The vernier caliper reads 18.0 mm
